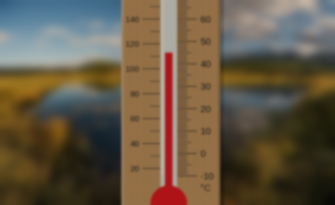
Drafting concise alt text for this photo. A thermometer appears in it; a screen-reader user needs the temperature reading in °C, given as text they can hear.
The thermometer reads 45 °C
